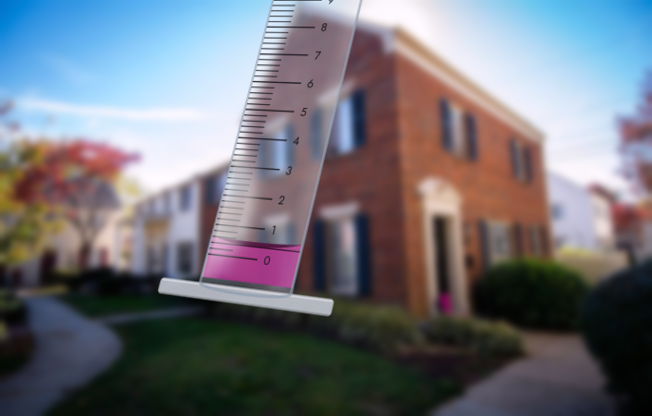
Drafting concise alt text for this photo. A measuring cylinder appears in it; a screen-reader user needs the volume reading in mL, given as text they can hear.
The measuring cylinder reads 0.4 mL
